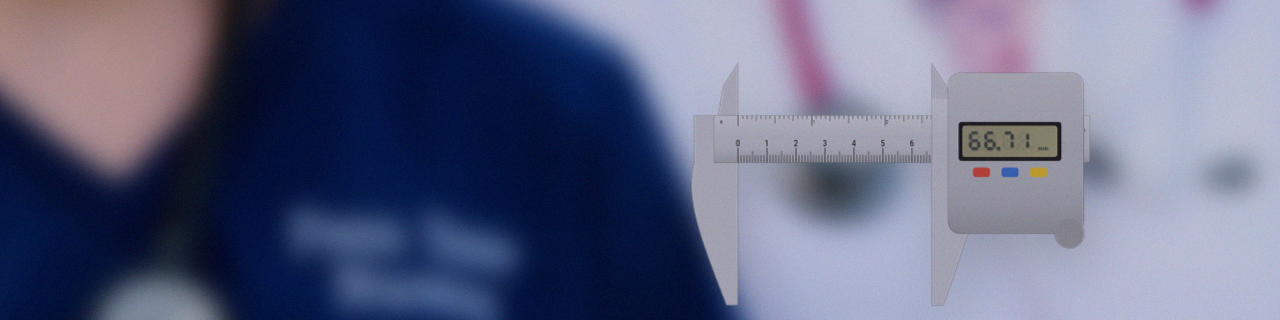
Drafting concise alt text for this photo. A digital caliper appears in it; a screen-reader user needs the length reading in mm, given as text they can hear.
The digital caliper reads 66.71 mm
